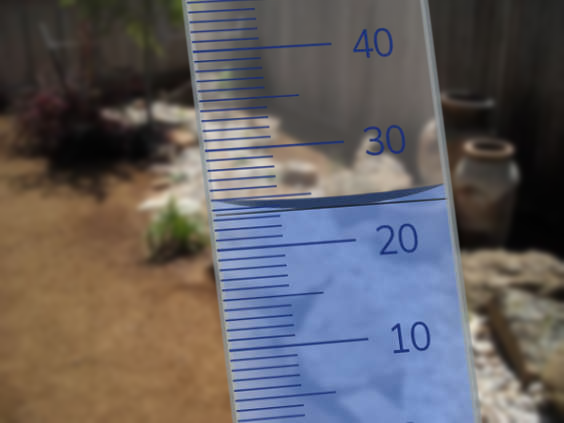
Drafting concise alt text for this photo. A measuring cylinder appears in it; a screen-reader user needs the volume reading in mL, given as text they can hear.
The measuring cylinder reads 23.5 mL
